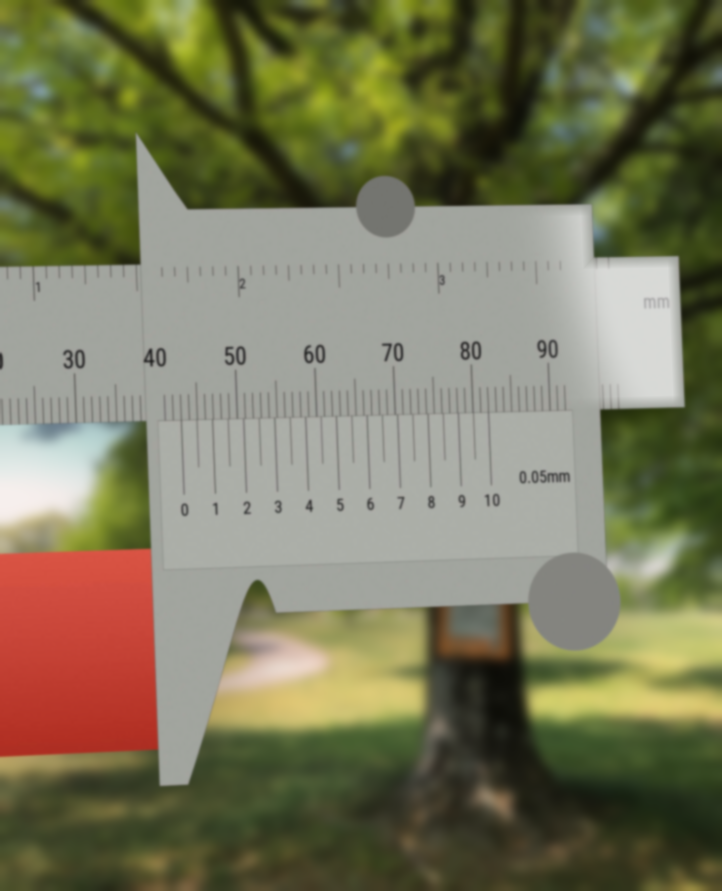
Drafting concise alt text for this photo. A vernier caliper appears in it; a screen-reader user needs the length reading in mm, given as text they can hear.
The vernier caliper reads 43.0 mm
